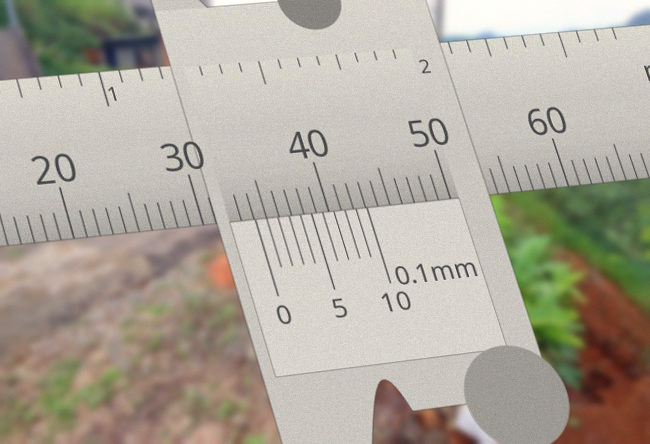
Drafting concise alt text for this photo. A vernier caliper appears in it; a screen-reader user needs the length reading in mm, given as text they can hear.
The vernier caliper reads 34.1 mm
